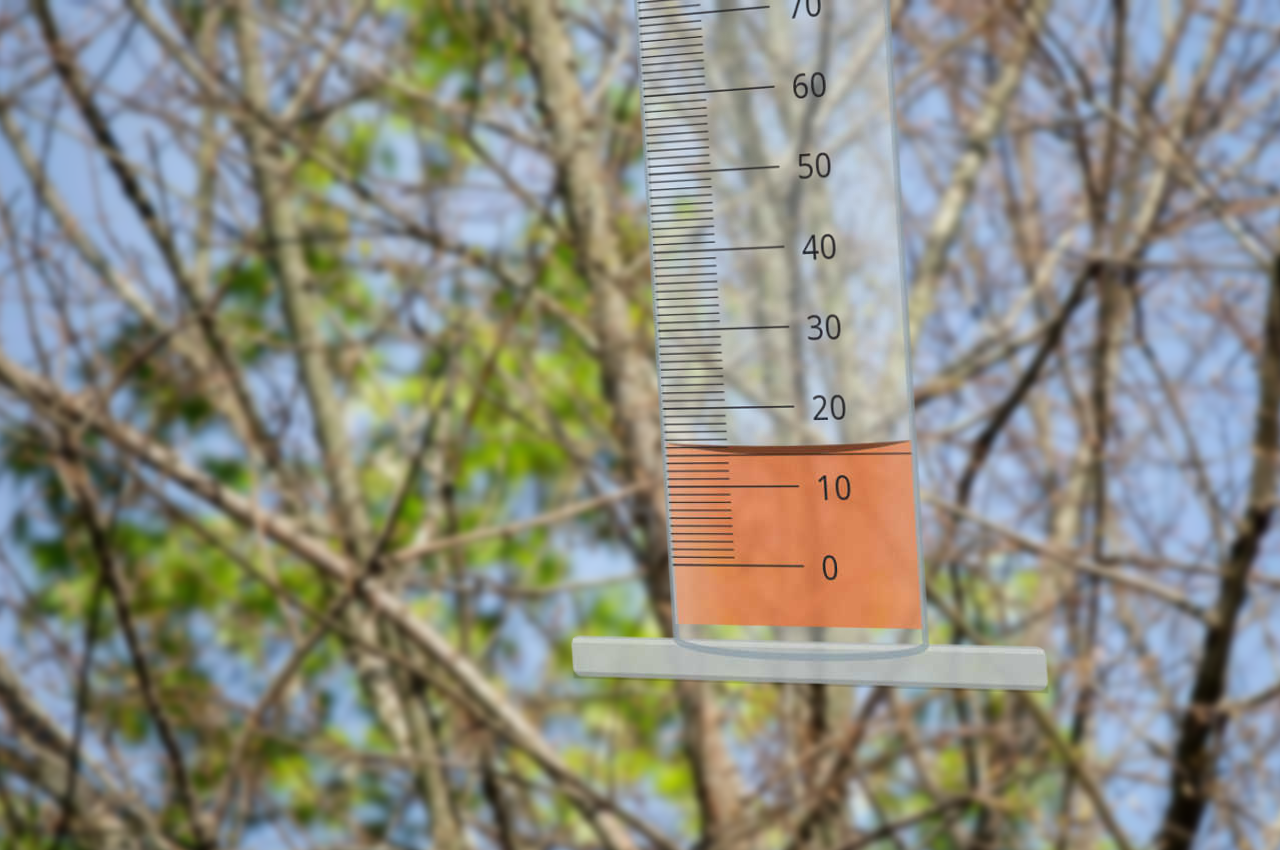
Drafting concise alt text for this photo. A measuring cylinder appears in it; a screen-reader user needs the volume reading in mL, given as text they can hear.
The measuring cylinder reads 14 mL
